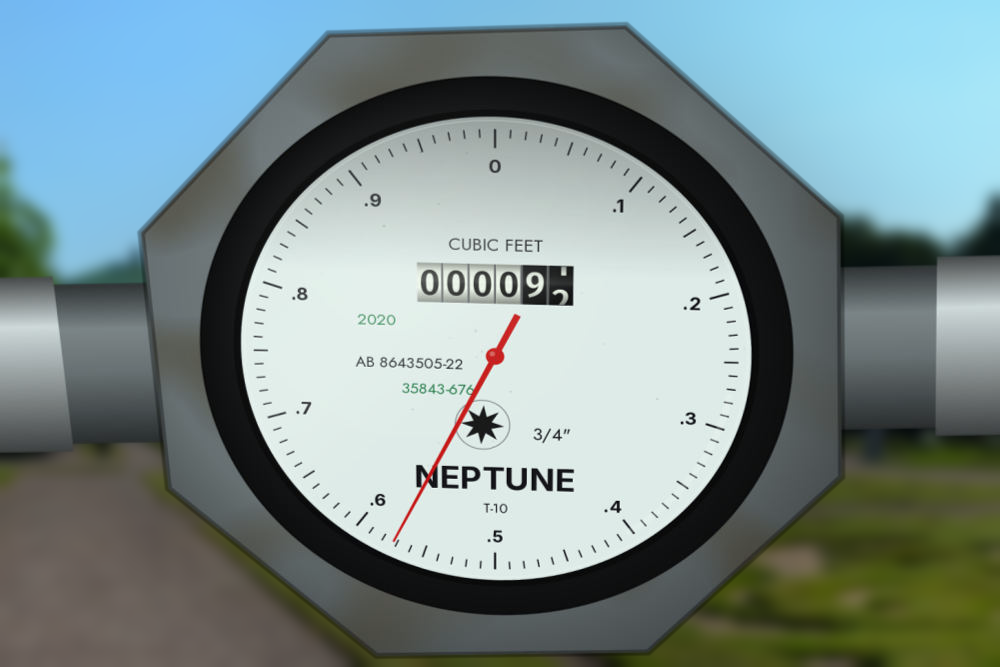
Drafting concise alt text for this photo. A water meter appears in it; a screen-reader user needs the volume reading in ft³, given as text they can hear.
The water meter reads 91.57 ft³
